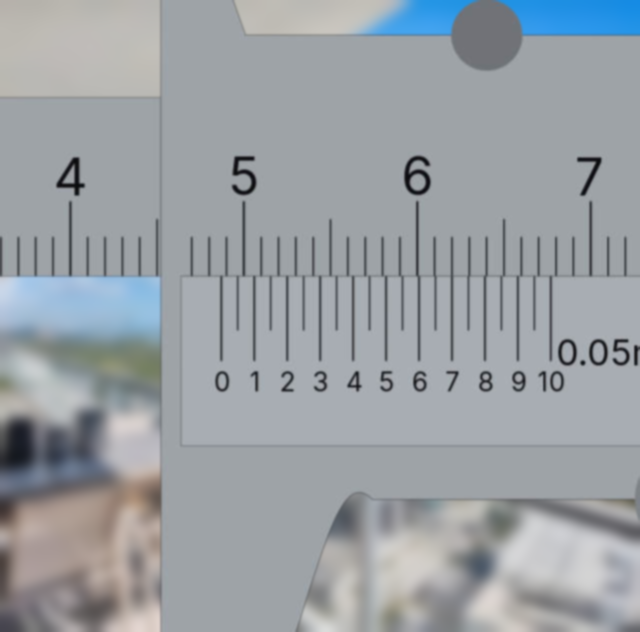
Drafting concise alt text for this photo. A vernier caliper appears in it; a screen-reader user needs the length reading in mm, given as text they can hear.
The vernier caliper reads 48.7 mm
